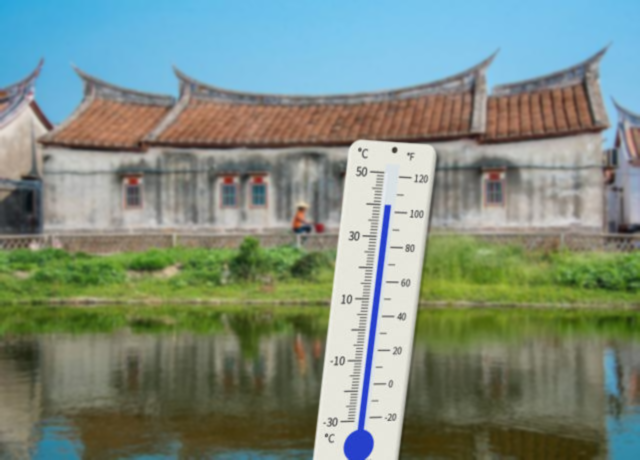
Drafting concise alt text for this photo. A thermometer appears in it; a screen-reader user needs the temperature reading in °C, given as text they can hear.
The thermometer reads 40 °C
